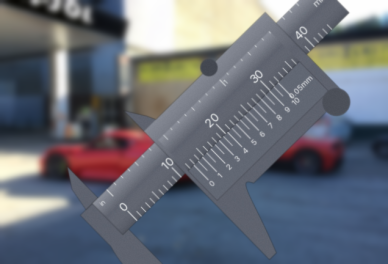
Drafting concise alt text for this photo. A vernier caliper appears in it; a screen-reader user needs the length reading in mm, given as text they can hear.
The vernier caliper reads 12.8 mm
